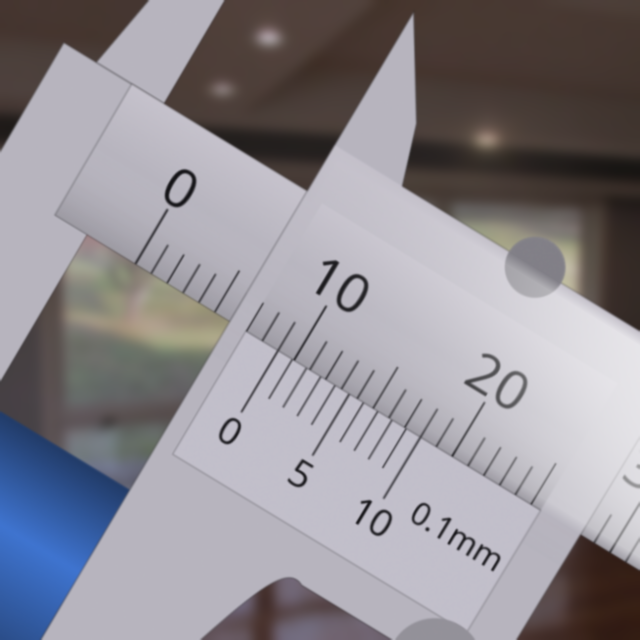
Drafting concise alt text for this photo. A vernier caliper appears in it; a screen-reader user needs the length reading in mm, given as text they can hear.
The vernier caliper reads 9.0 mm
